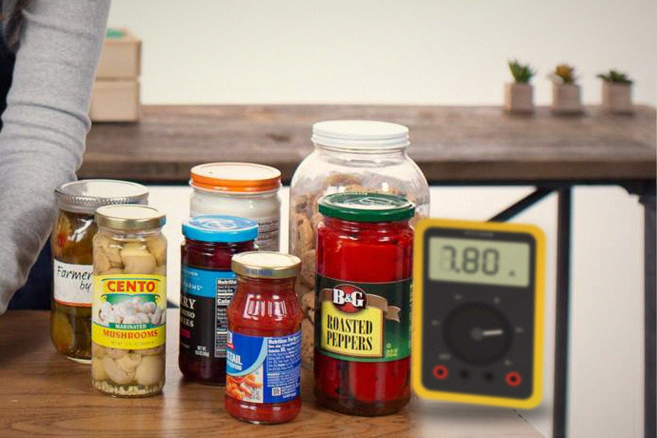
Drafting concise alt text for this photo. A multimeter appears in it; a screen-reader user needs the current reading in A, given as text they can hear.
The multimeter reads 7.80 A
